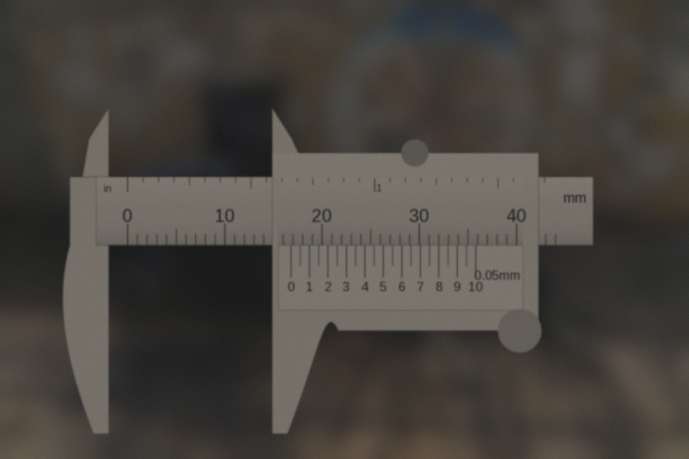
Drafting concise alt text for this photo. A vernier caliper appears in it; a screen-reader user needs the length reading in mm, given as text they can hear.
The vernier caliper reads 16.8 mm
